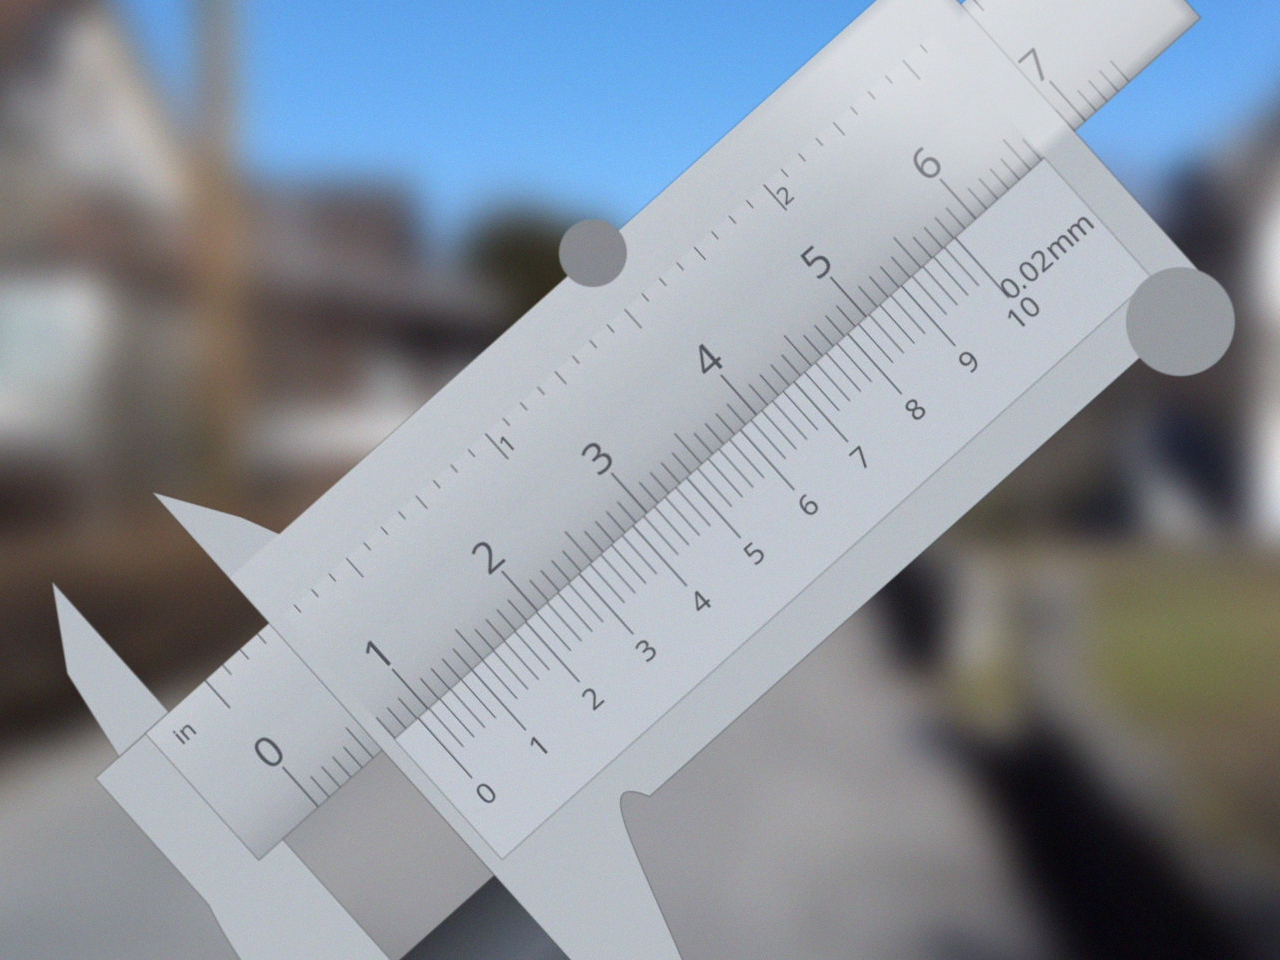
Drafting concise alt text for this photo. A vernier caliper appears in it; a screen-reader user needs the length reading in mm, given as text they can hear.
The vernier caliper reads 9.1 mm
